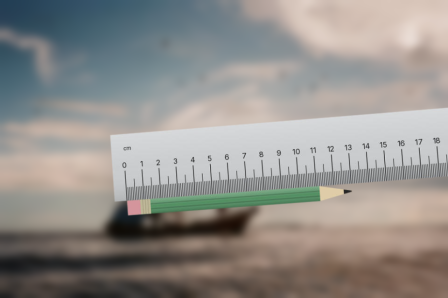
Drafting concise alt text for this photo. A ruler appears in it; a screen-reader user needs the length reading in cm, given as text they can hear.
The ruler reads 13 cm
